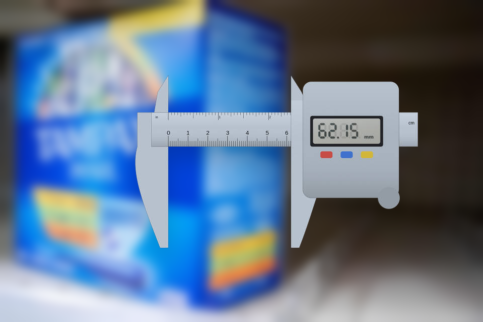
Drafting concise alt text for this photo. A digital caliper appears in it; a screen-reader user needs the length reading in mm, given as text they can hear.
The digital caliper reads 62.15 mm
